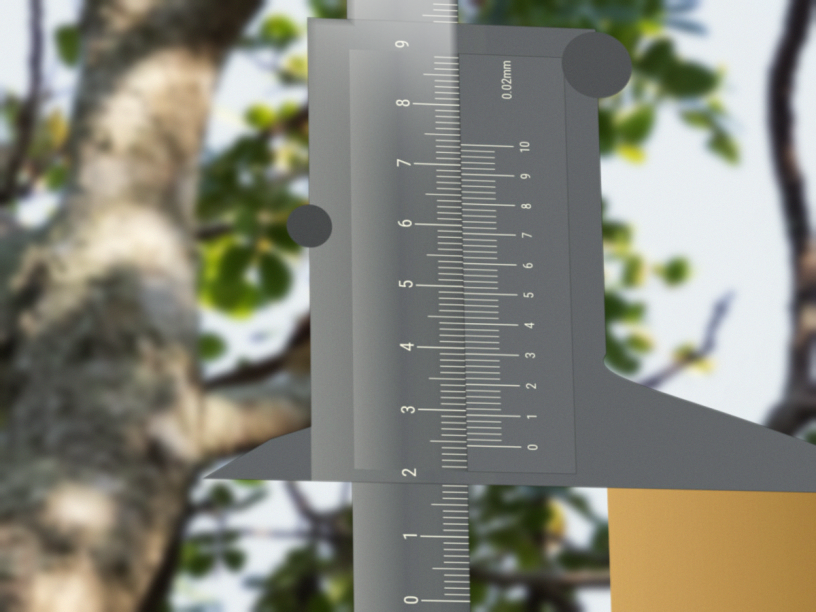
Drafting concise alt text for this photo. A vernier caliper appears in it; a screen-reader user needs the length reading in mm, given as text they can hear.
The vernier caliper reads 24.4 mm
